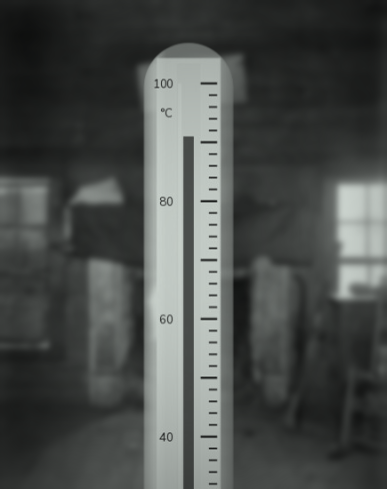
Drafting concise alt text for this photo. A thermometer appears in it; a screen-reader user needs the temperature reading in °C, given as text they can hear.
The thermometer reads 91 °C
